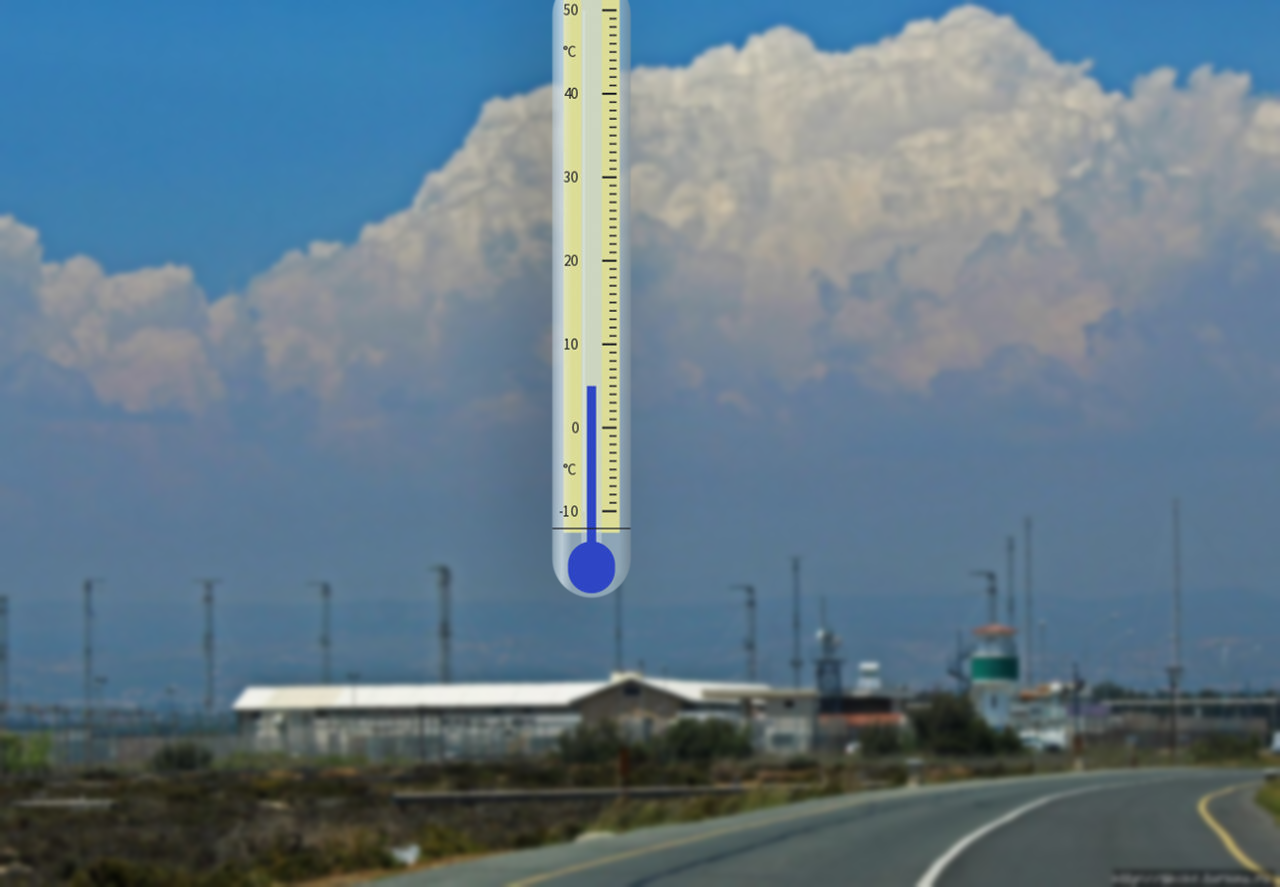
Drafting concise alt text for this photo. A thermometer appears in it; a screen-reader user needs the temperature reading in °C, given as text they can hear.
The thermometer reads 5 °C
